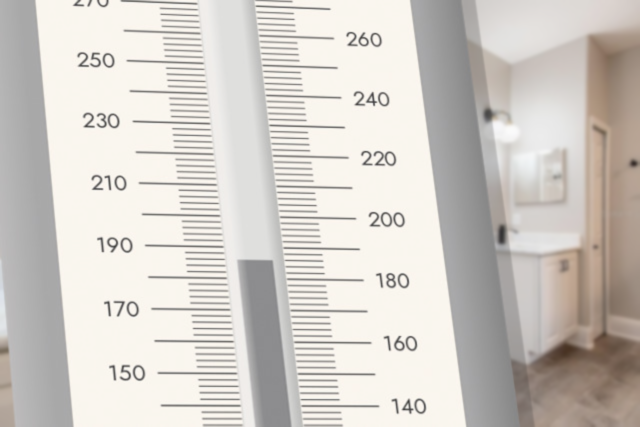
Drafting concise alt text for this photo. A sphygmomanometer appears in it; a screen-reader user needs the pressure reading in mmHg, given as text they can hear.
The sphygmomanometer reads 186 mmHg
